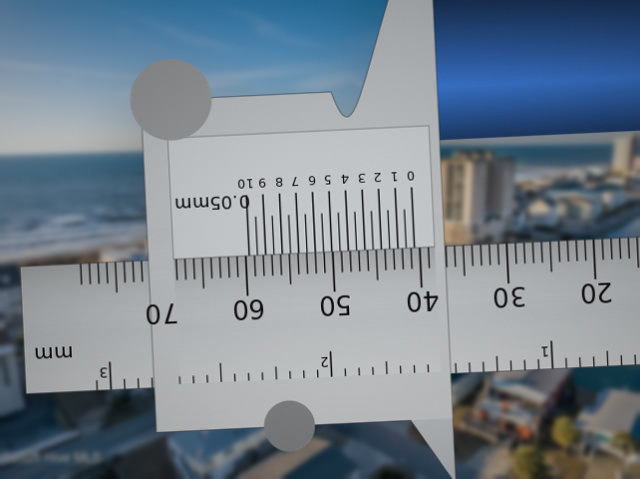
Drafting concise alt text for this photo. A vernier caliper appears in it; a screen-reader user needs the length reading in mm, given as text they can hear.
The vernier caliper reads 40.6 mm
